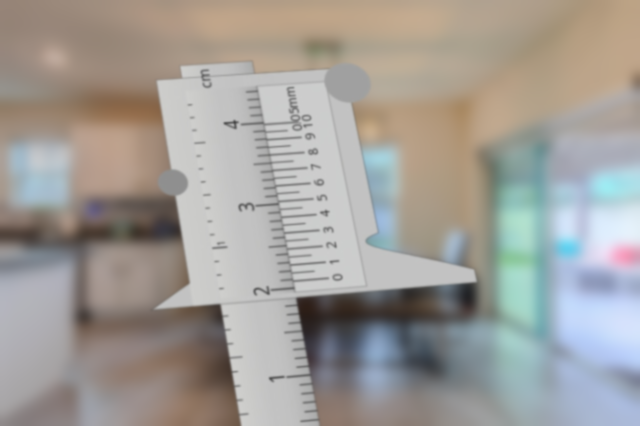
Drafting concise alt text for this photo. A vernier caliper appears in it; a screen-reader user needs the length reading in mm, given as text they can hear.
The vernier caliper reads 20.8 mm
